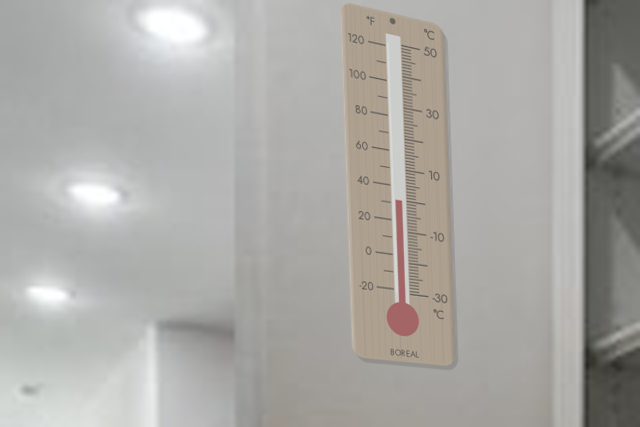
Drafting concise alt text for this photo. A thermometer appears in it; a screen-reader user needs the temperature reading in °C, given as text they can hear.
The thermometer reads 0 °C
